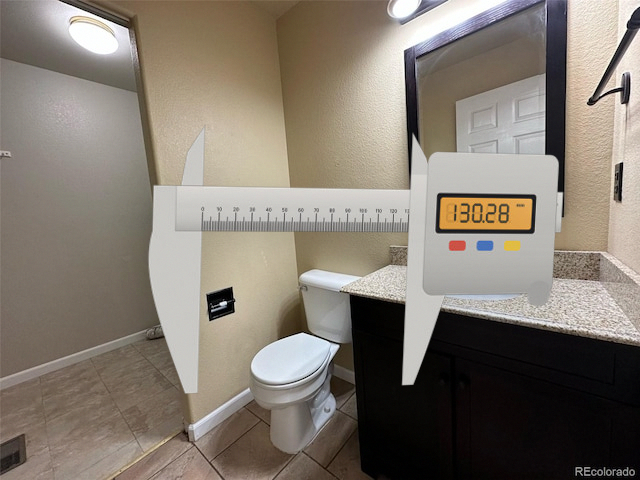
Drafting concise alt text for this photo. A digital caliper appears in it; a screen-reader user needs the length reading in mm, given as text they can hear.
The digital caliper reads 130.28 mm
